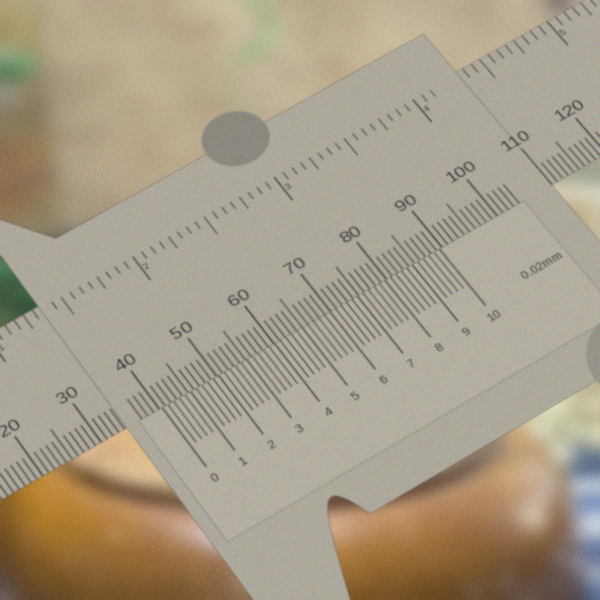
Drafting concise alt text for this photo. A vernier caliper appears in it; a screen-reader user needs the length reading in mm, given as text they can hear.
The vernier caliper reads 40.5 mm
